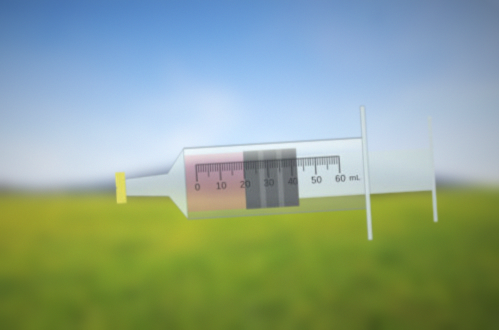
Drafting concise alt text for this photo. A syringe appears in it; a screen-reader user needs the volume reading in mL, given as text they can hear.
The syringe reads 20 mL
